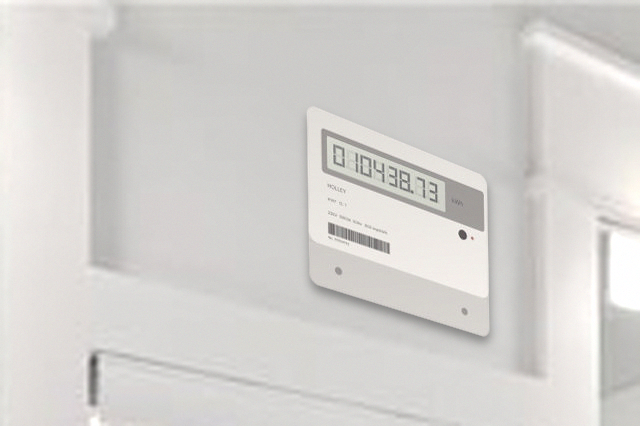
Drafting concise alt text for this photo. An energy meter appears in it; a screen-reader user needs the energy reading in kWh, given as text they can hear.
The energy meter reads 10438.73 kWh
